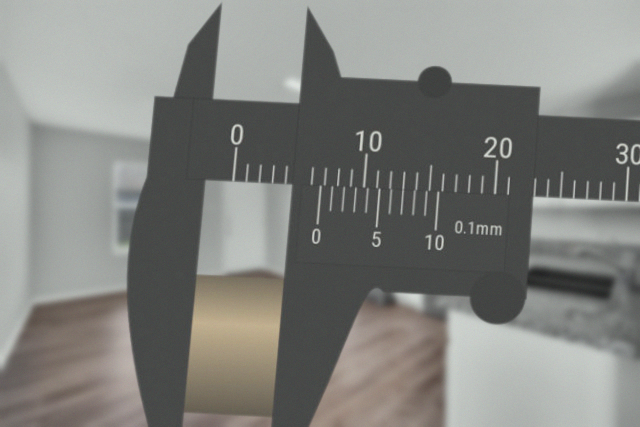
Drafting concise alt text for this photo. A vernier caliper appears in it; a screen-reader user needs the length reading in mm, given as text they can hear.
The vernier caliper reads 6.7 mm
